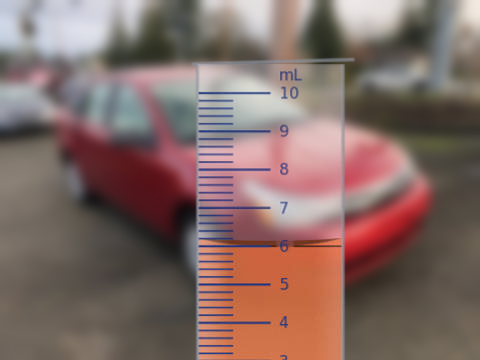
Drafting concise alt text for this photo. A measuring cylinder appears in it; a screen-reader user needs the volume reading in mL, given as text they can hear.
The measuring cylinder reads 6 mL
